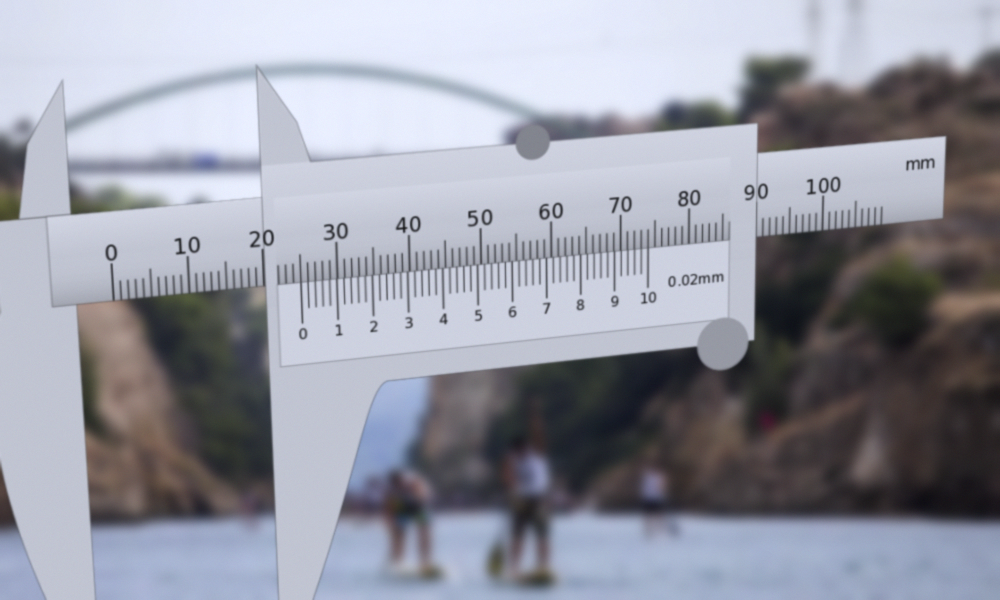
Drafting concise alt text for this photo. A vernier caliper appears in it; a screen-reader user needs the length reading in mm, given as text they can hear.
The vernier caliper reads 25.0 mm
